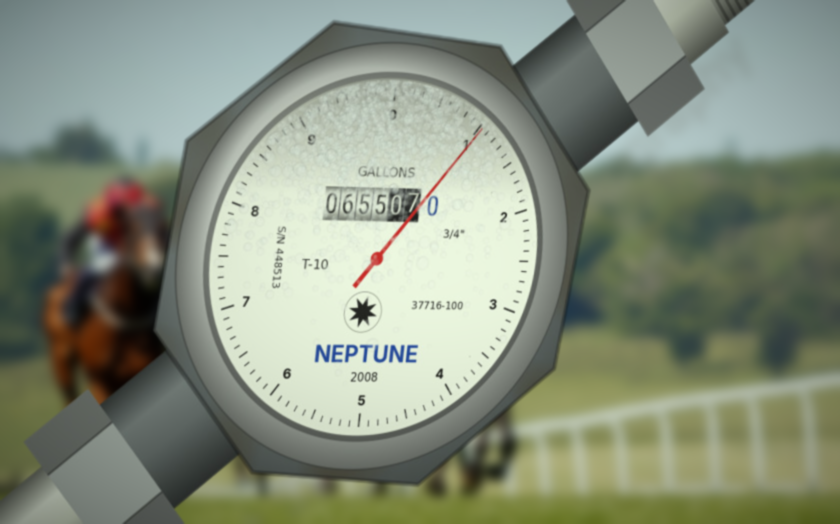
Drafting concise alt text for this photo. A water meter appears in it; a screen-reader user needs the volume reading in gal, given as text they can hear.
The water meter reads 655071.0 gal
